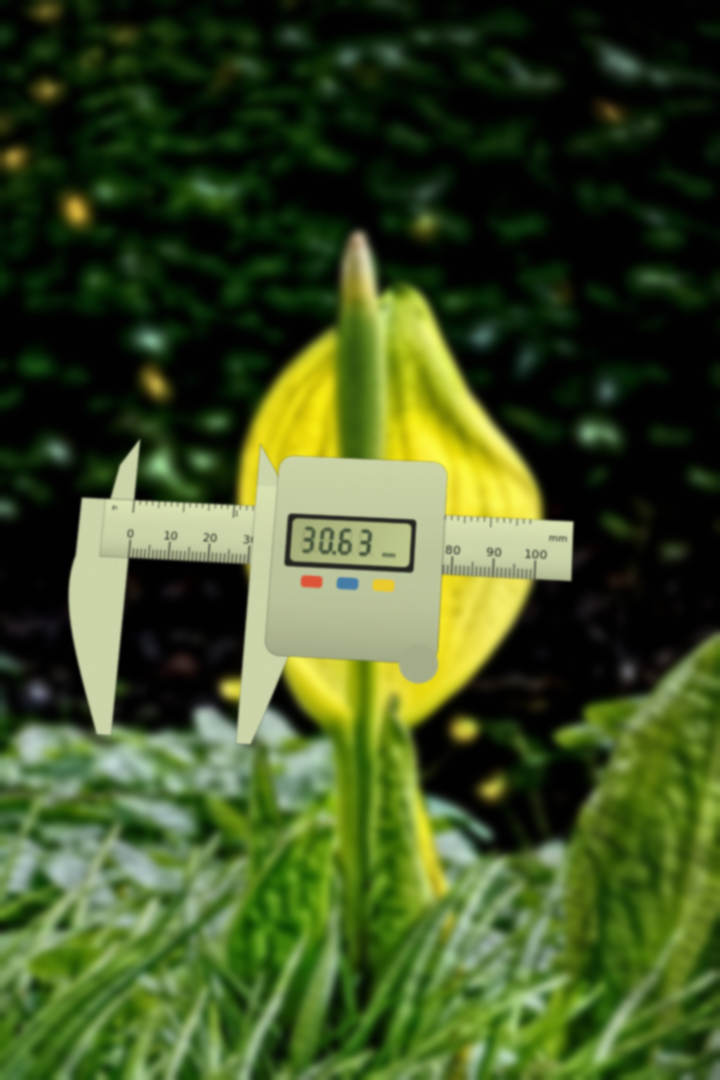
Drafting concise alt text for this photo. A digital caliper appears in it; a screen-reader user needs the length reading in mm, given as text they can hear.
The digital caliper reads 30.63 mm
